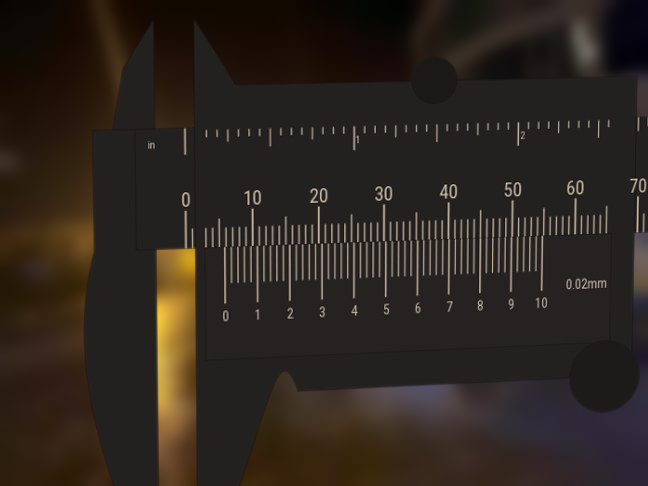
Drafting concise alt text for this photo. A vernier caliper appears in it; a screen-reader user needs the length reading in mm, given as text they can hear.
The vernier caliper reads 5.8 mm
